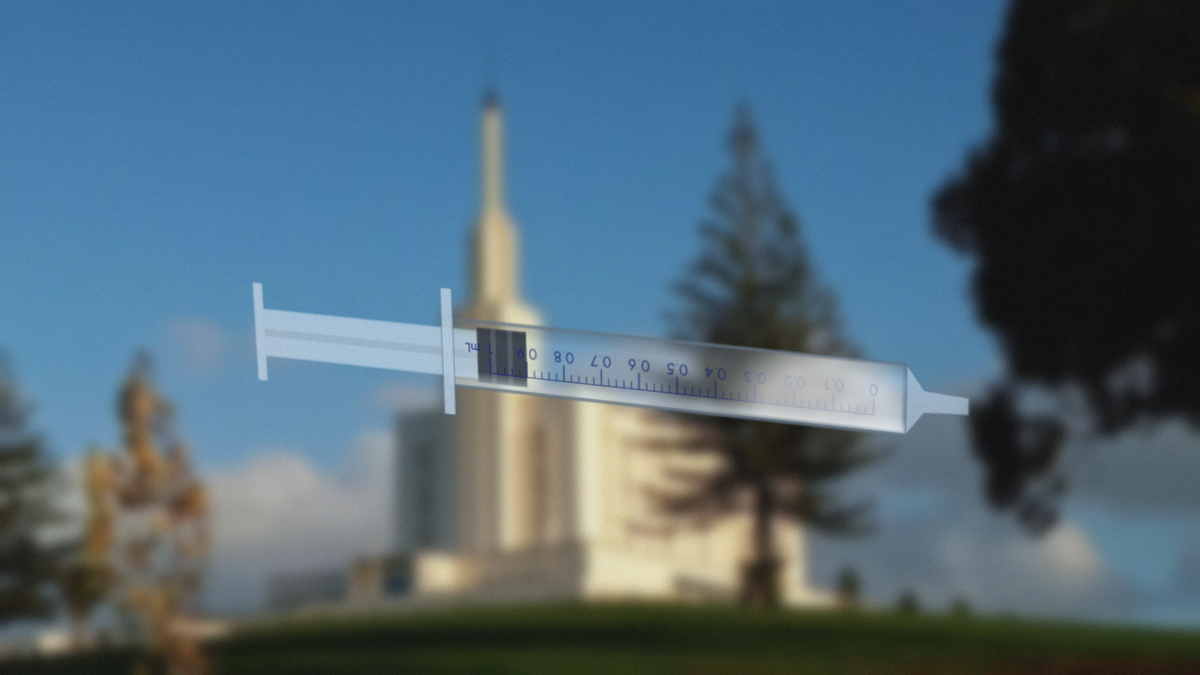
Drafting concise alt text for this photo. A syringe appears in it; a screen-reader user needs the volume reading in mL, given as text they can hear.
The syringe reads 0.9 mL
